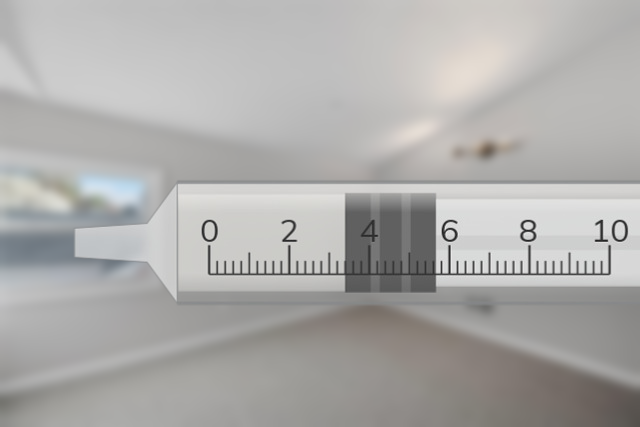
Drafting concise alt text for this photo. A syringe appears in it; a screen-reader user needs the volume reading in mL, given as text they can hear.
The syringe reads 3.4 mL
